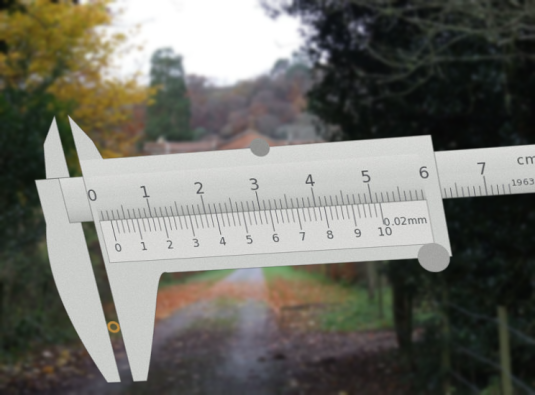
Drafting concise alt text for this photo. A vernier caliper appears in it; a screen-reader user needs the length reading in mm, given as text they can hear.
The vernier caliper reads 2.4 mm
